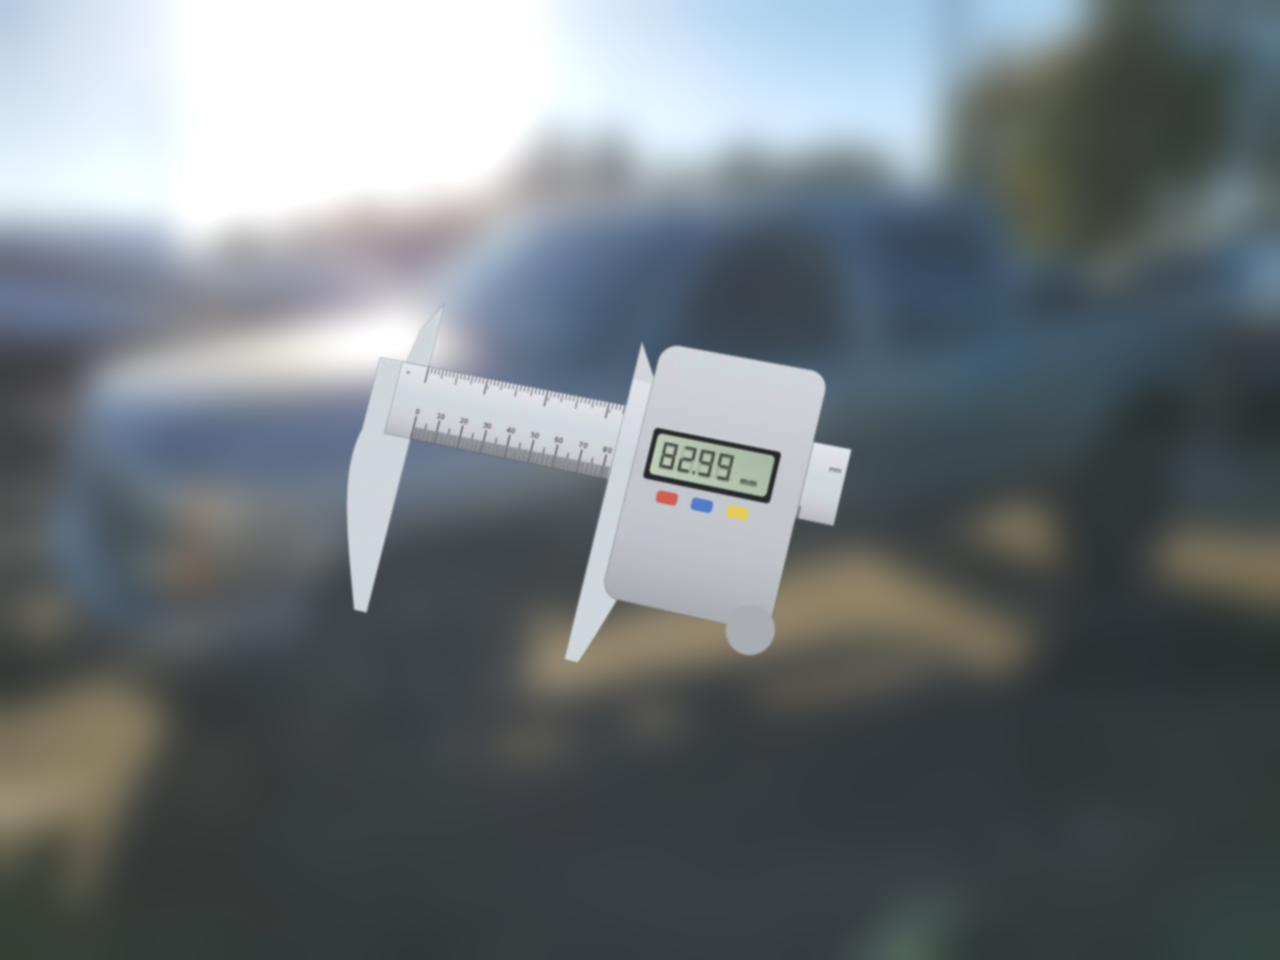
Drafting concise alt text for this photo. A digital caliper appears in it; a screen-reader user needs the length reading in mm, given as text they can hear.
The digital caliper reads 82.99 mm
